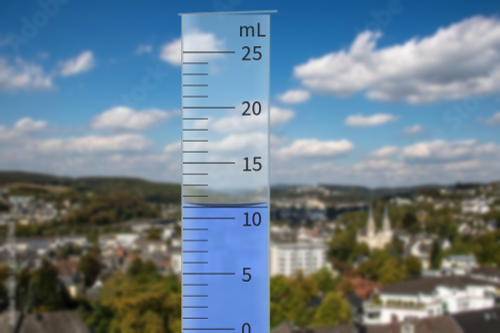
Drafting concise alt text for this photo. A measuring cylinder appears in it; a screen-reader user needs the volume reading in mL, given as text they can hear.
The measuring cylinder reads 11 mL
